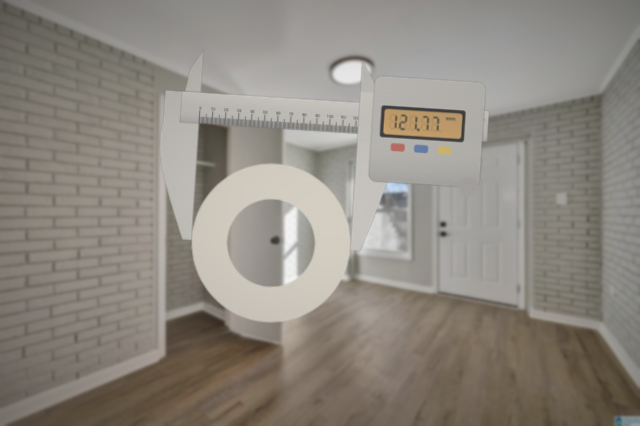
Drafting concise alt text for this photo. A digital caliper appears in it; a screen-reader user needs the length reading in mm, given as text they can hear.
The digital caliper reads 121.77 mm
